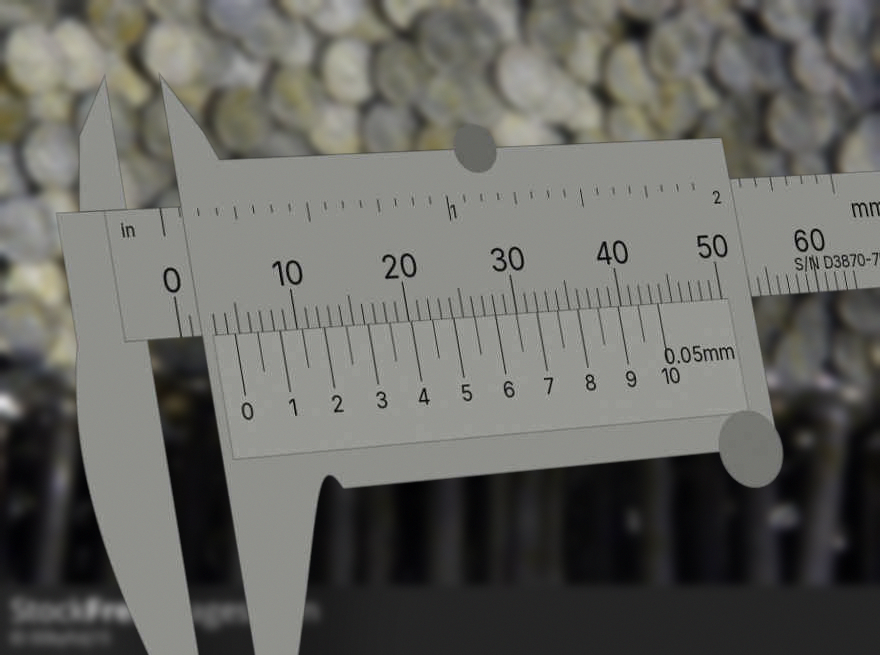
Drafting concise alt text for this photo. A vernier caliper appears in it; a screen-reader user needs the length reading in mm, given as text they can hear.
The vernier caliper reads 4.6 mm
